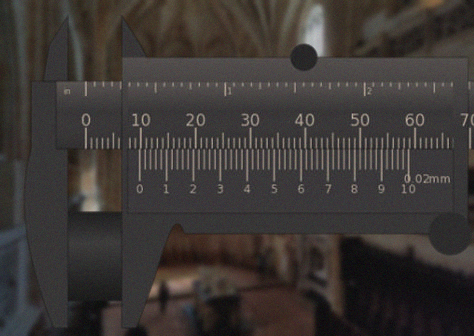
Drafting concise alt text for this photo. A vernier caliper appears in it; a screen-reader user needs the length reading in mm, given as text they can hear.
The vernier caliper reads 9.8 mm
